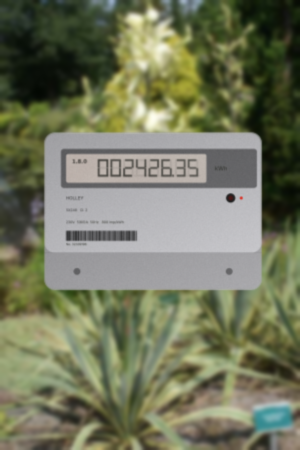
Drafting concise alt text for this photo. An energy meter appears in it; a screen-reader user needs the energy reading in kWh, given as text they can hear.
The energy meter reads 2426.35 kWh
